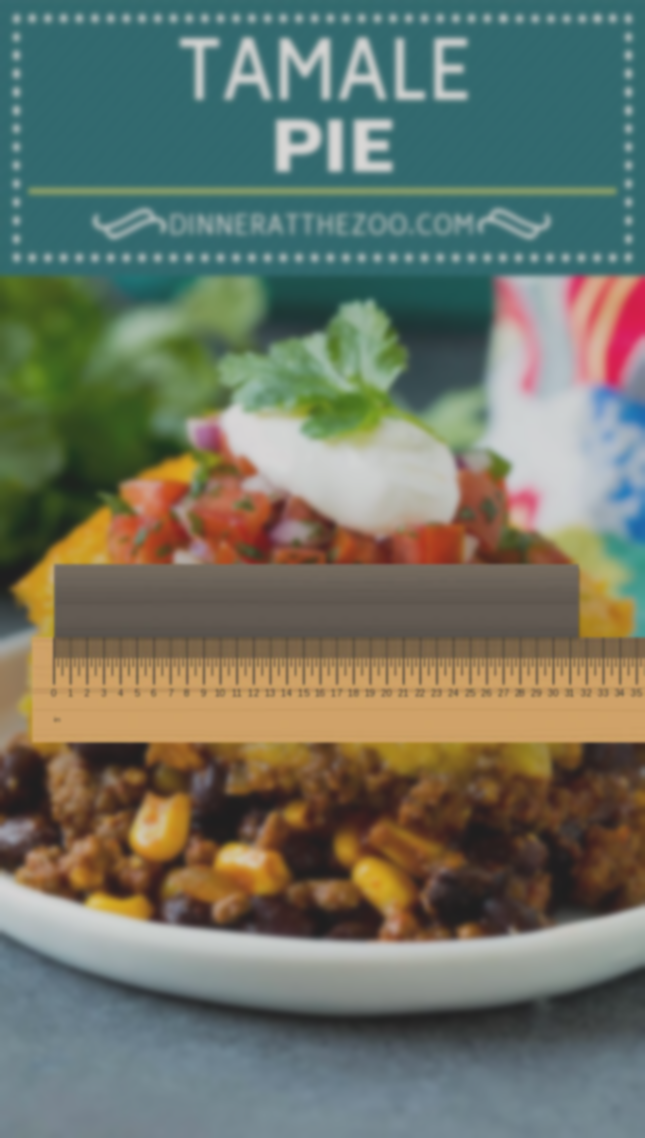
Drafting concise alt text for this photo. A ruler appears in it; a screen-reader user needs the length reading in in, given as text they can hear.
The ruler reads 31.5 in
